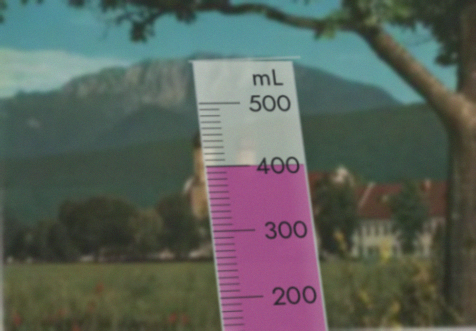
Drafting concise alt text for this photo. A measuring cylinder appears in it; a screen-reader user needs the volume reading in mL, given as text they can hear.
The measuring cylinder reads 400 mL
